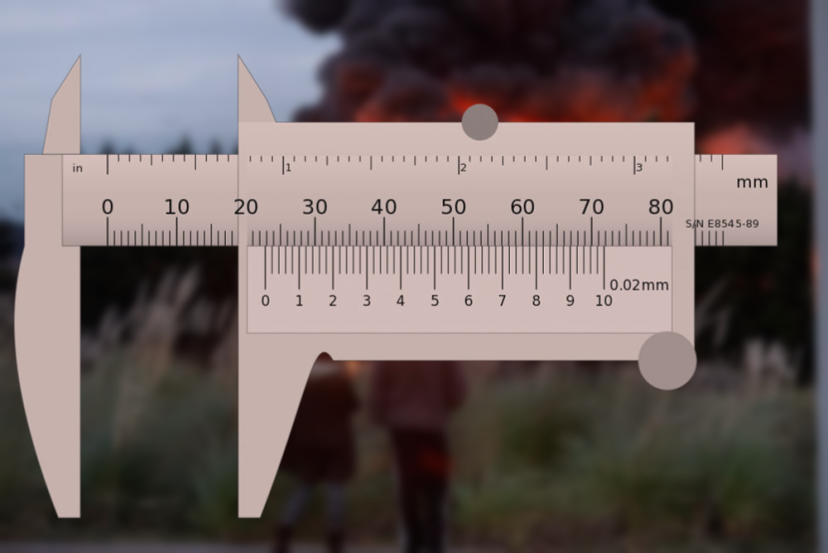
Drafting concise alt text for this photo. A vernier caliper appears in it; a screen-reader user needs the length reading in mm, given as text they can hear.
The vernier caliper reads 22.8 mm
